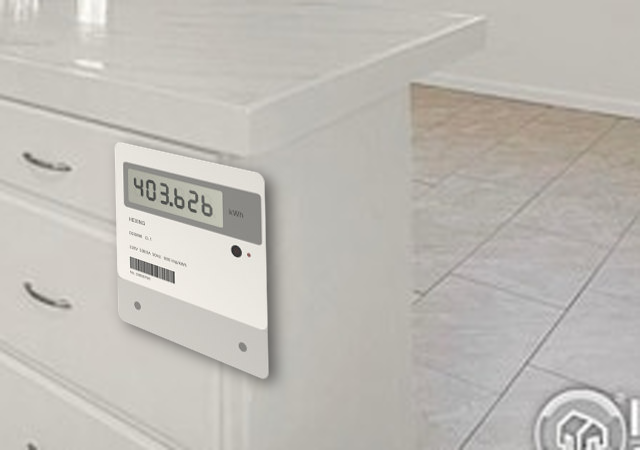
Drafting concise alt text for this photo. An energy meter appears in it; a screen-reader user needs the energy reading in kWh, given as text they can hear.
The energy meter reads 403.626 kWh
